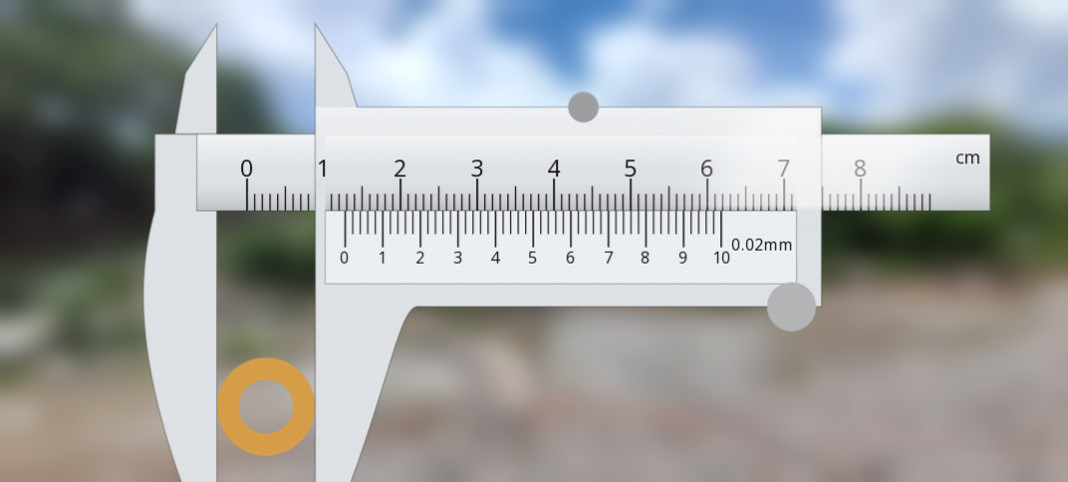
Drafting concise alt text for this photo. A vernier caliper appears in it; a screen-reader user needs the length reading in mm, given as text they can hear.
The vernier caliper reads 12.8 mm
